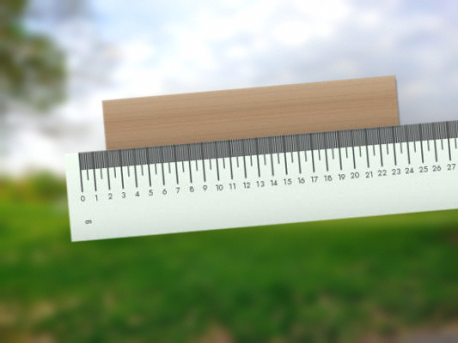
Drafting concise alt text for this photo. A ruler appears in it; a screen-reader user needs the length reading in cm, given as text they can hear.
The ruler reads 21.5 cm
